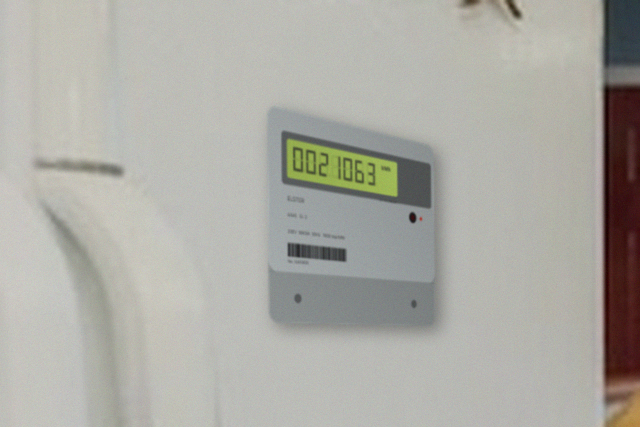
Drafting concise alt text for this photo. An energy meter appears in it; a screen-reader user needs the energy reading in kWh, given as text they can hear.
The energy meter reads 21063 kWh
